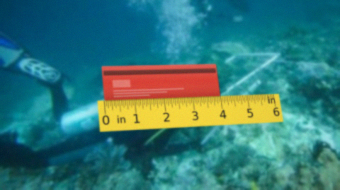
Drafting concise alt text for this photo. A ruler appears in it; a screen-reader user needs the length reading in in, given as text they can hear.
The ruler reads 4 in
